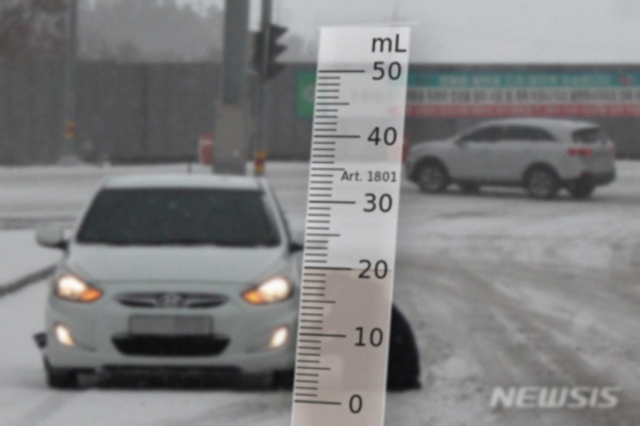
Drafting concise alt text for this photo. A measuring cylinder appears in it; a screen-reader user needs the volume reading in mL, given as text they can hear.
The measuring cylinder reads 20 mL
